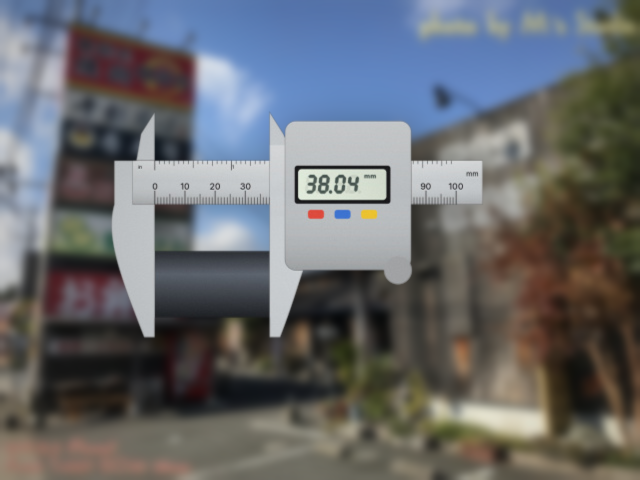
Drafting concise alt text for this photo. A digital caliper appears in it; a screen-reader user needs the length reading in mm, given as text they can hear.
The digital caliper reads 38.04 mm
